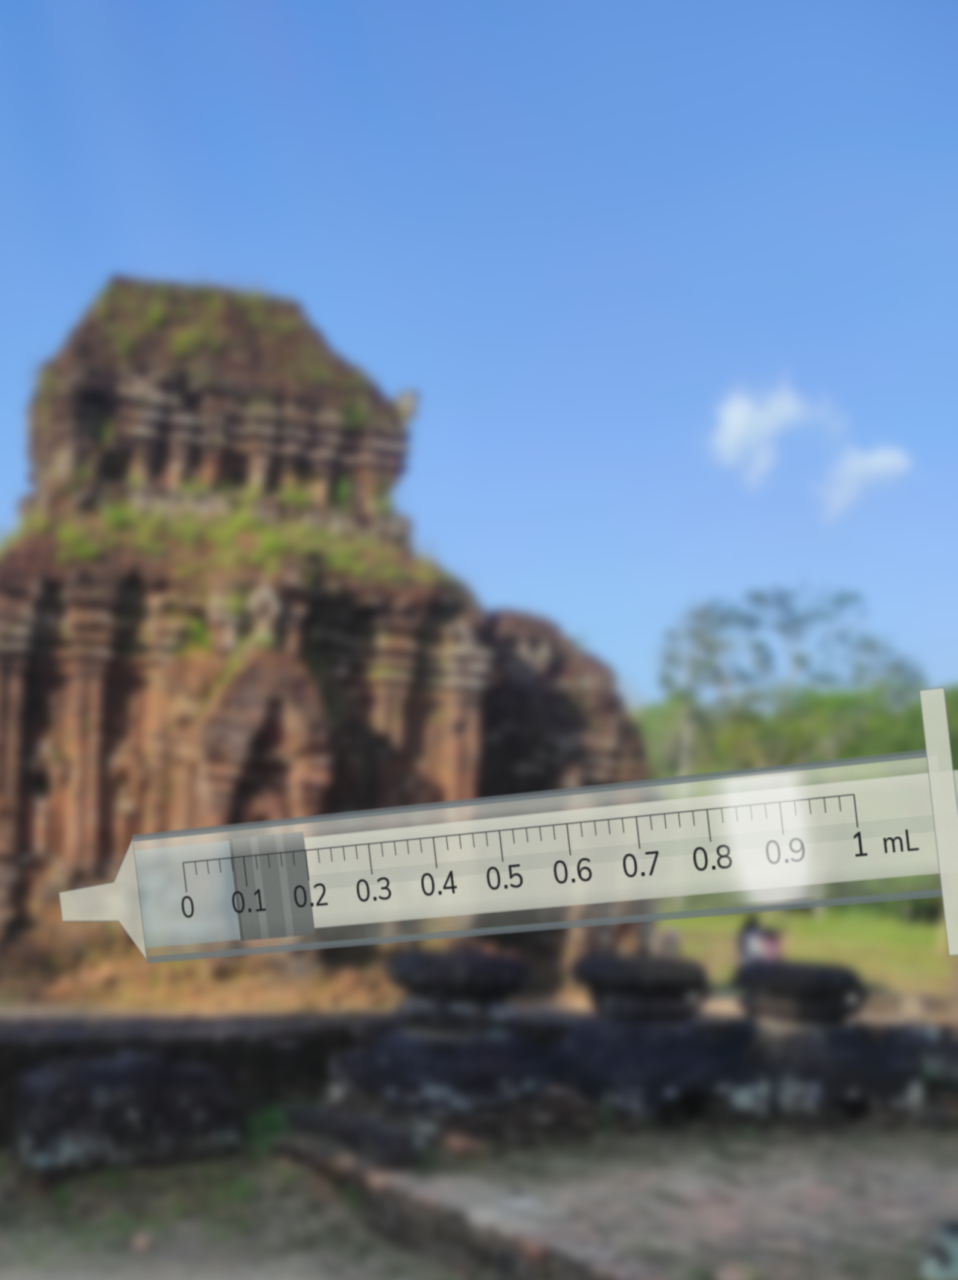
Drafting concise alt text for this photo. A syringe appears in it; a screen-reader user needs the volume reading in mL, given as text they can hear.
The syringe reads 0.08 mL
